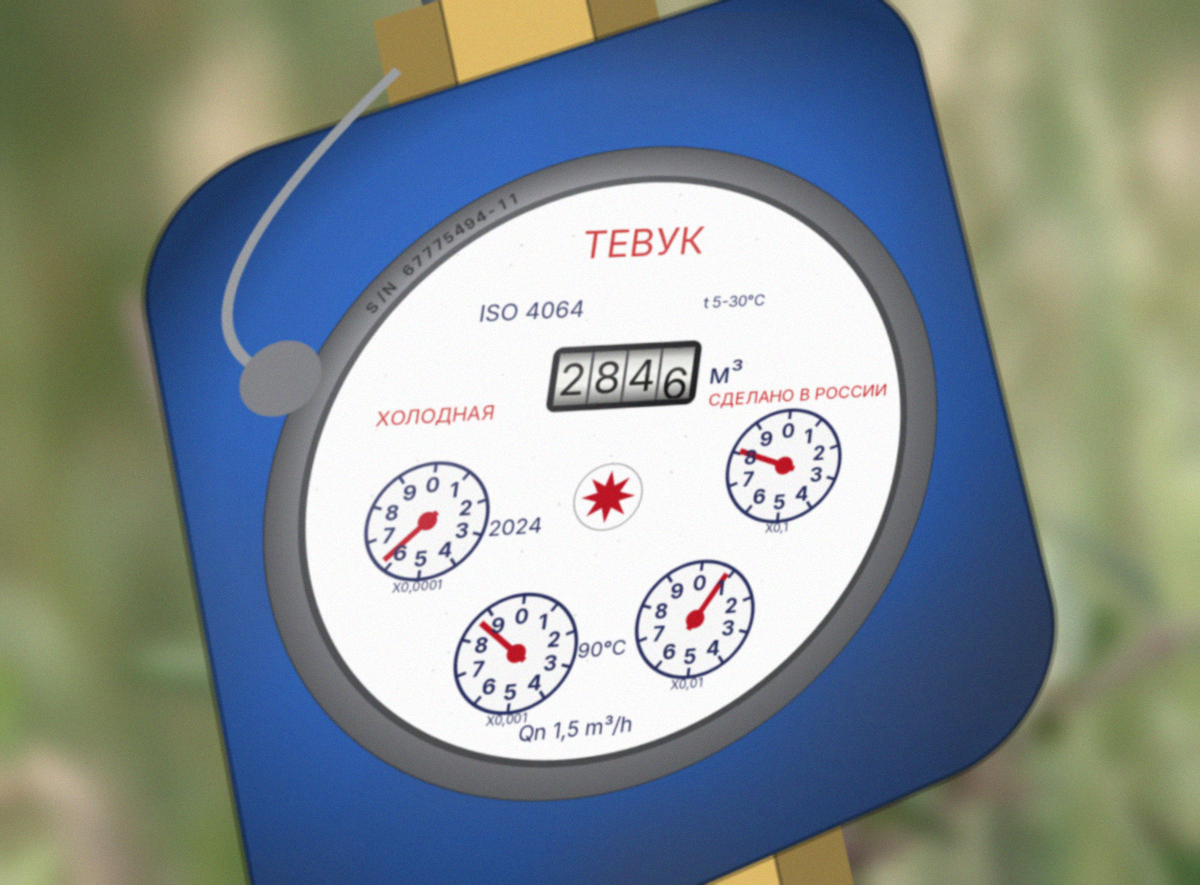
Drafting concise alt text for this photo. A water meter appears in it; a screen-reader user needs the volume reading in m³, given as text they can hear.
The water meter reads 2845.8086 m³
